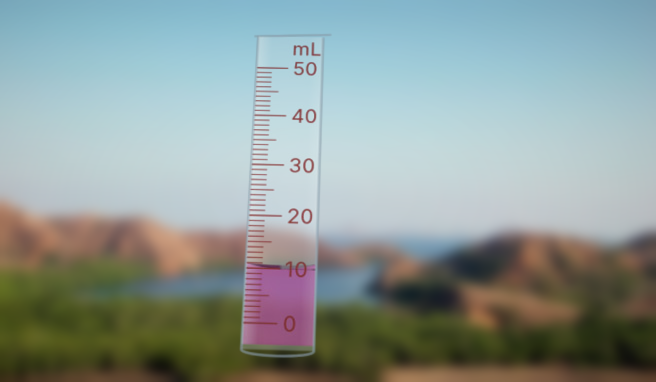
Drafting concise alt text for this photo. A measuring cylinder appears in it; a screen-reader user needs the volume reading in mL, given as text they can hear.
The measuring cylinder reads 10 mL
